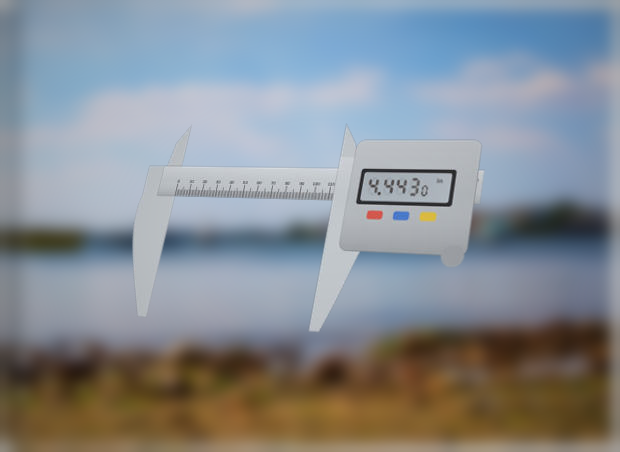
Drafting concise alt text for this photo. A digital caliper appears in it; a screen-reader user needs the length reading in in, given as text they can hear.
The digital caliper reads 4.4430 in
